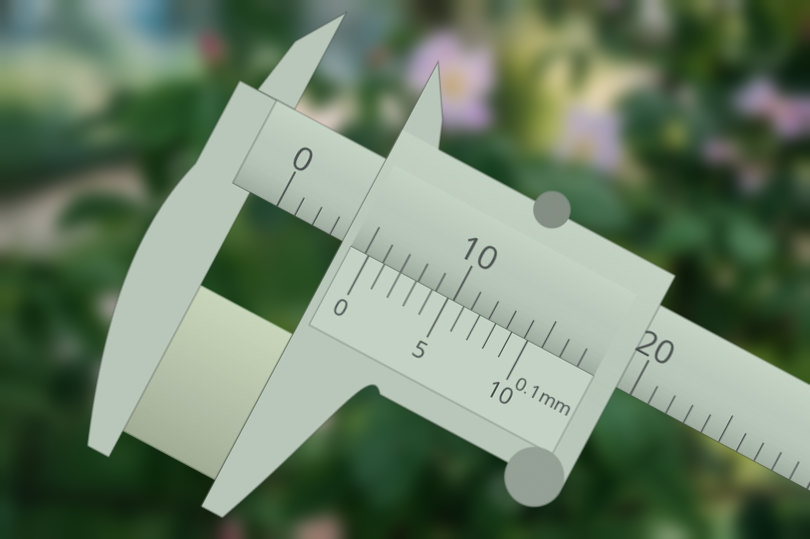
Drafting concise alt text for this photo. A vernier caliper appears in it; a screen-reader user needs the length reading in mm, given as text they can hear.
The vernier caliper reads 5.2 mm
